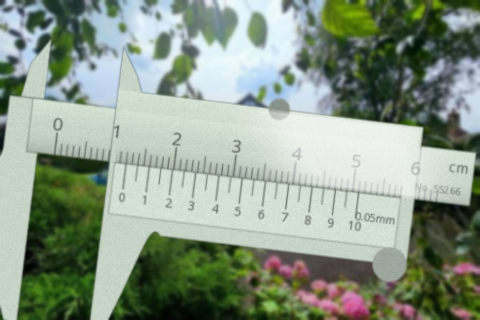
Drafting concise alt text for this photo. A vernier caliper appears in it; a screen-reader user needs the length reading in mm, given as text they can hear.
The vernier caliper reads 12.0 mm
